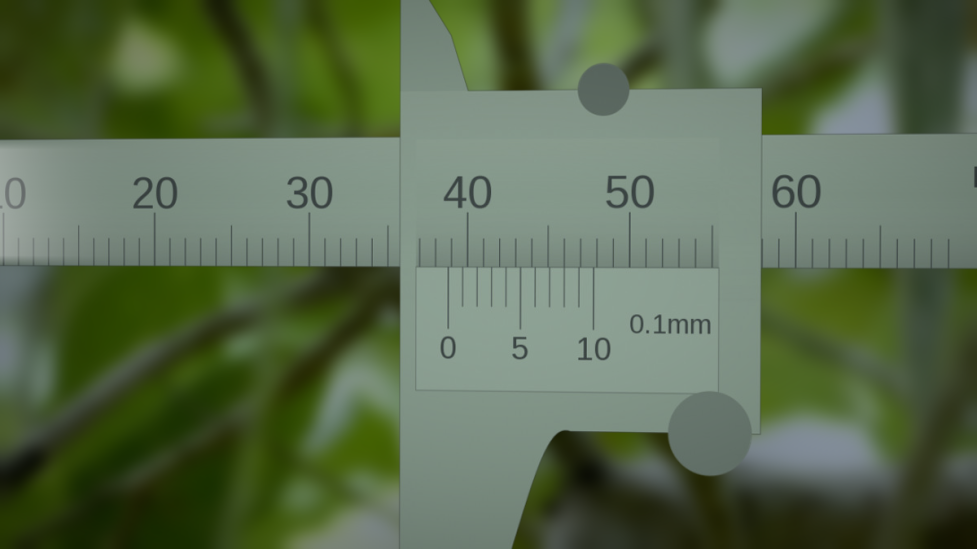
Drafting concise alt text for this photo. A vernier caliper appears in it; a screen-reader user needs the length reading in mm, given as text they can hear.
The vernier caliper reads 38.8 mm
